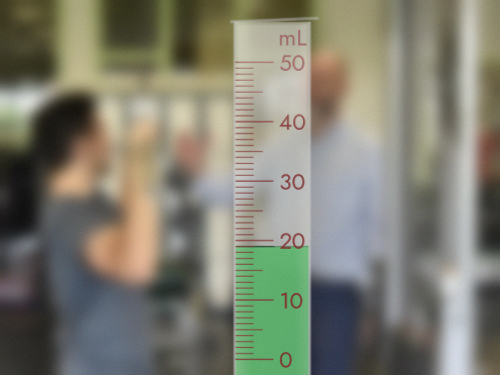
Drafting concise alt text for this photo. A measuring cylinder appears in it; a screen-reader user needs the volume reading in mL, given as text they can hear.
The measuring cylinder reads 19 mL
